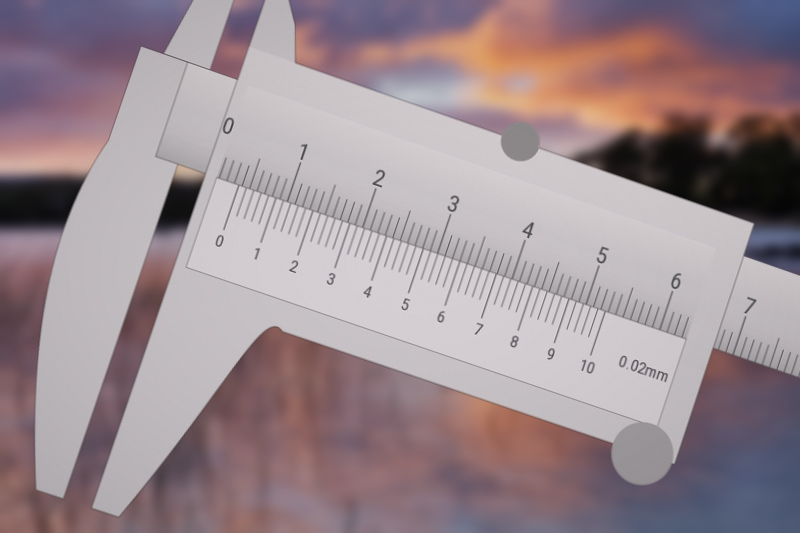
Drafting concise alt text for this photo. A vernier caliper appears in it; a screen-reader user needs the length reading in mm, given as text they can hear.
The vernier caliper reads 3.6 mm
